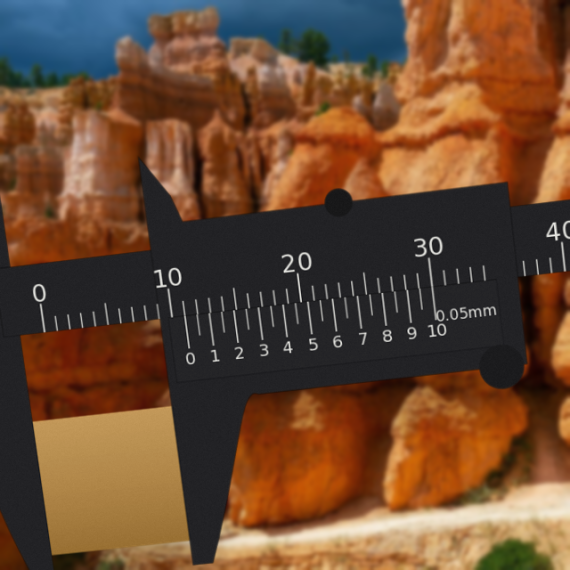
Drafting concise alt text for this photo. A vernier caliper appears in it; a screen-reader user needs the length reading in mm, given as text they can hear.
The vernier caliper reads 11.0 mm
